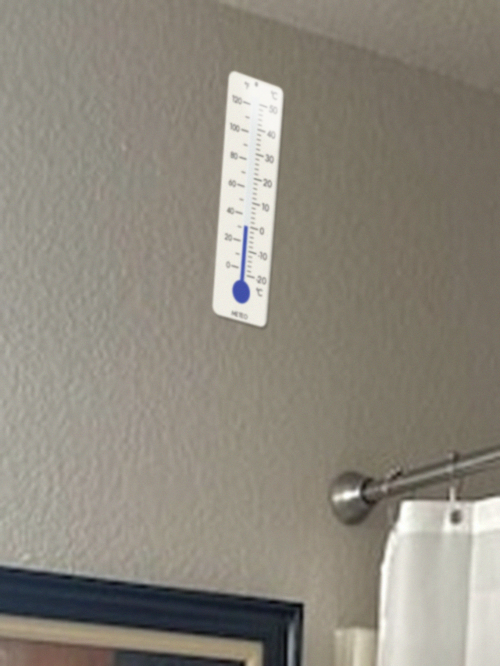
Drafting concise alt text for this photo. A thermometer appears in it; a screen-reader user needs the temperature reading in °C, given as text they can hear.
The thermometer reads 0 °C
